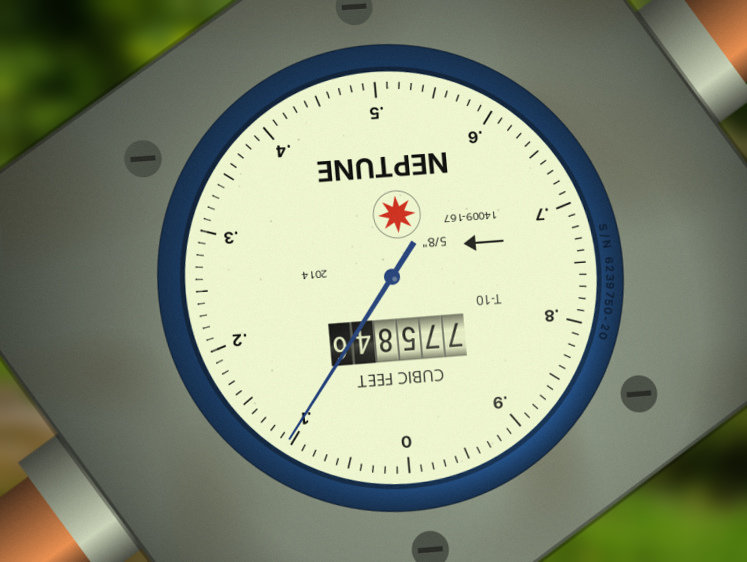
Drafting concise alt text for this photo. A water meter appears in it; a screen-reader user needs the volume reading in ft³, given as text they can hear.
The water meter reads 775846.10 ft³
